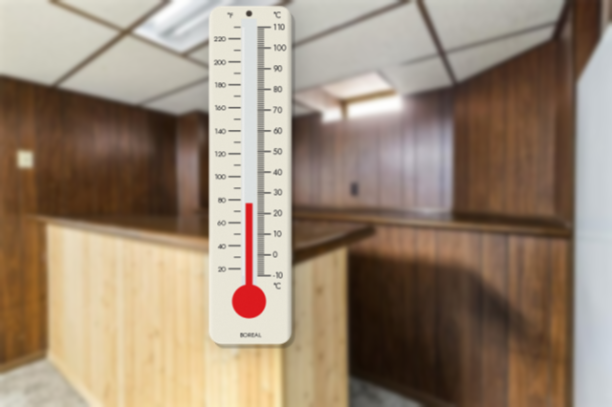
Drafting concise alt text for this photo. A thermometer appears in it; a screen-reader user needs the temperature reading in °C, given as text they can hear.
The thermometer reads 25 °C
